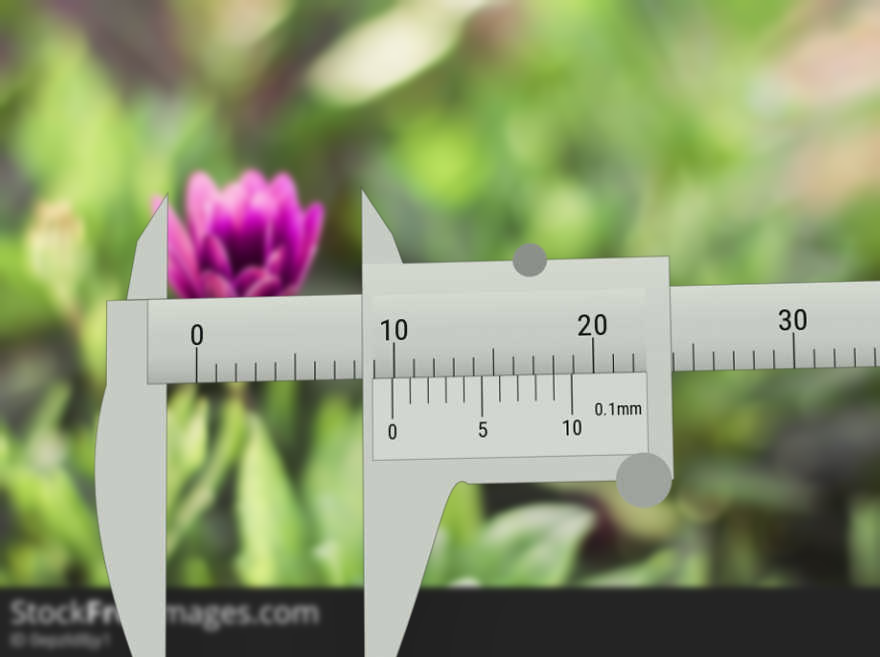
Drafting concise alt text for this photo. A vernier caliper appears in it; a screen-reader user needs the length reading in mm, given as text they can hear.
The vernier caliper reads 9.9 mm
